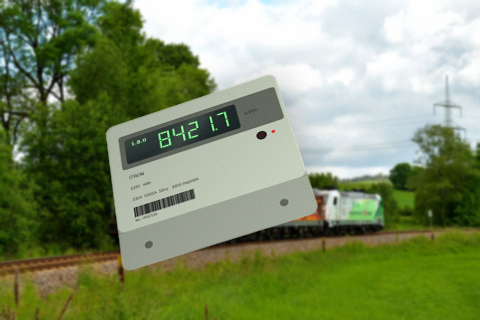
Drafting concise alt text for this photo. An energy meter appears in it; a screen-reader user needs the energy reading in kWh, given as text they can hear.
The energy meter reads 8421.7 kWh
